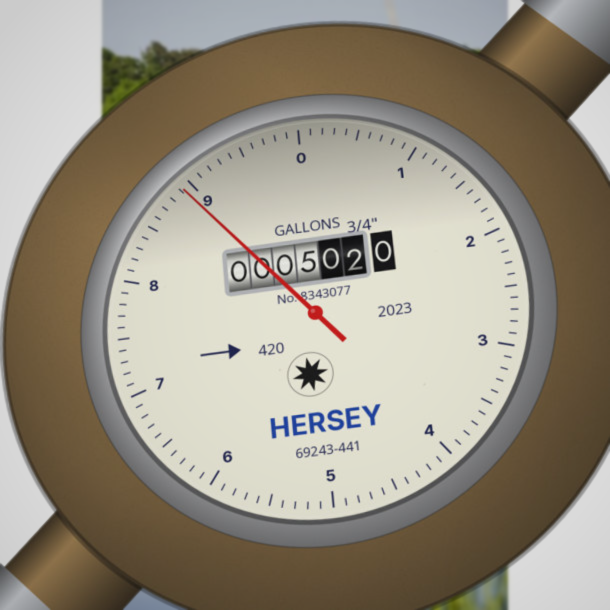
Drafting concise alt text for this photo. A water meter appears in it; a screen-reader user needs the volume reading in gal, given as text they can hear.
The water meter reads 5018.9 gal
